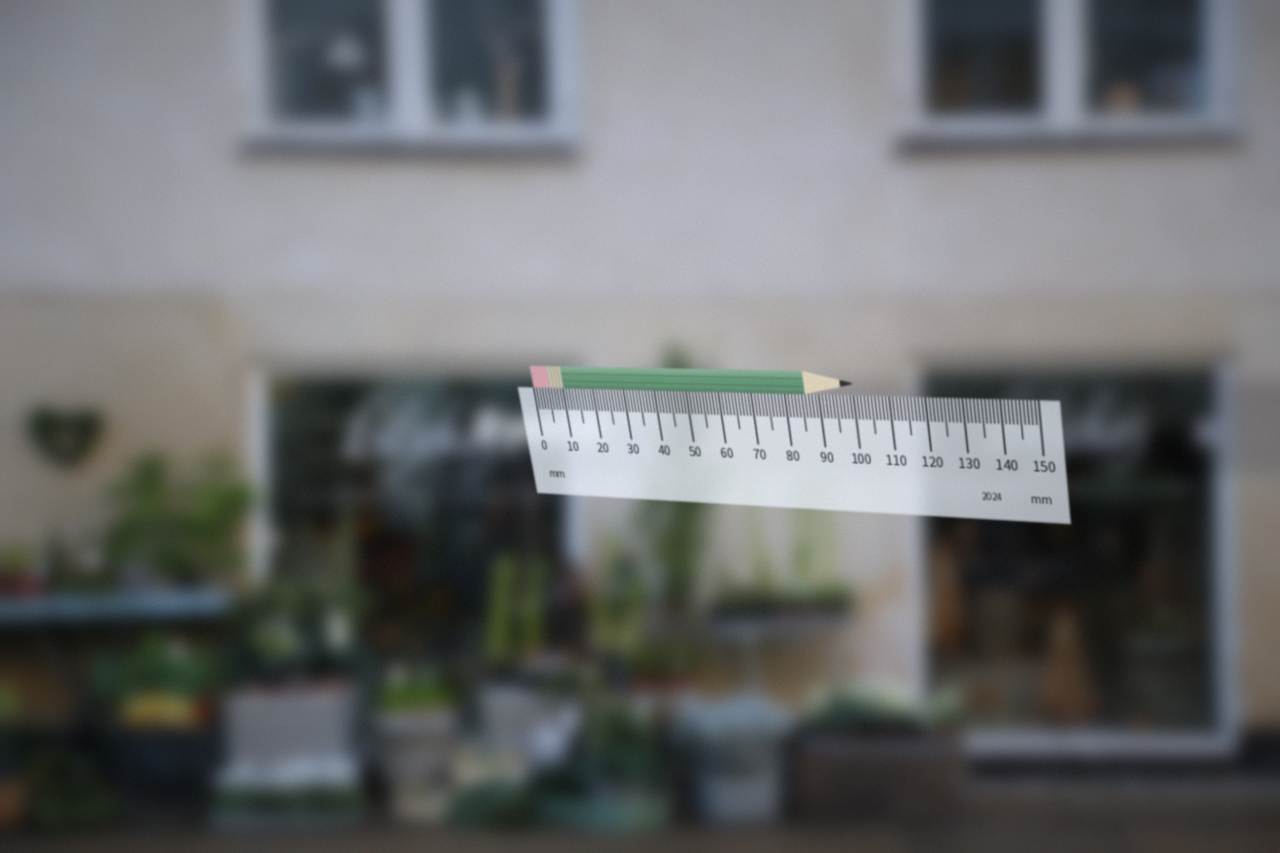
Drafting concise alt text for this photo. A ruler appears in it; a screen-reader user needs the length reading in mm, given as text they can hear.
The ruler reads 100 mm
